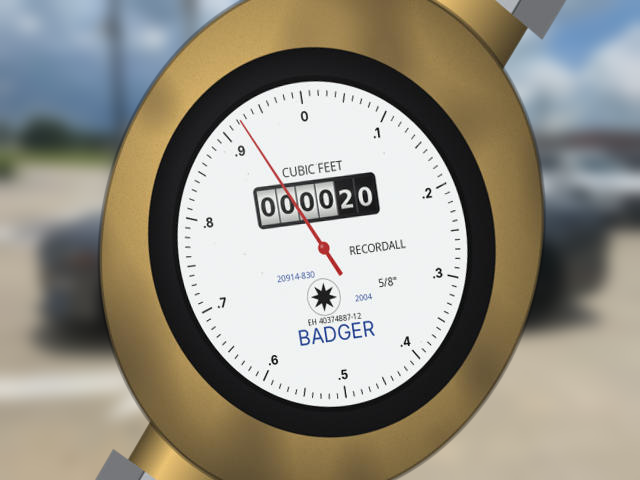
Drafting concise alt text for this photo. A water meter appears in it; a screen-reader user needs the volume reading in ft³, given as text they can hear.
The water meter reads 19.92 ft³
